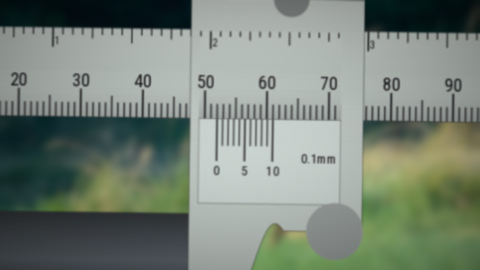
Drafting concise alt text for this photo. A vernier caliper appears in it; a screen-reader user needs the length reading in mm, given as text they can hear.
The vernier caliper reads 52.0 mm
